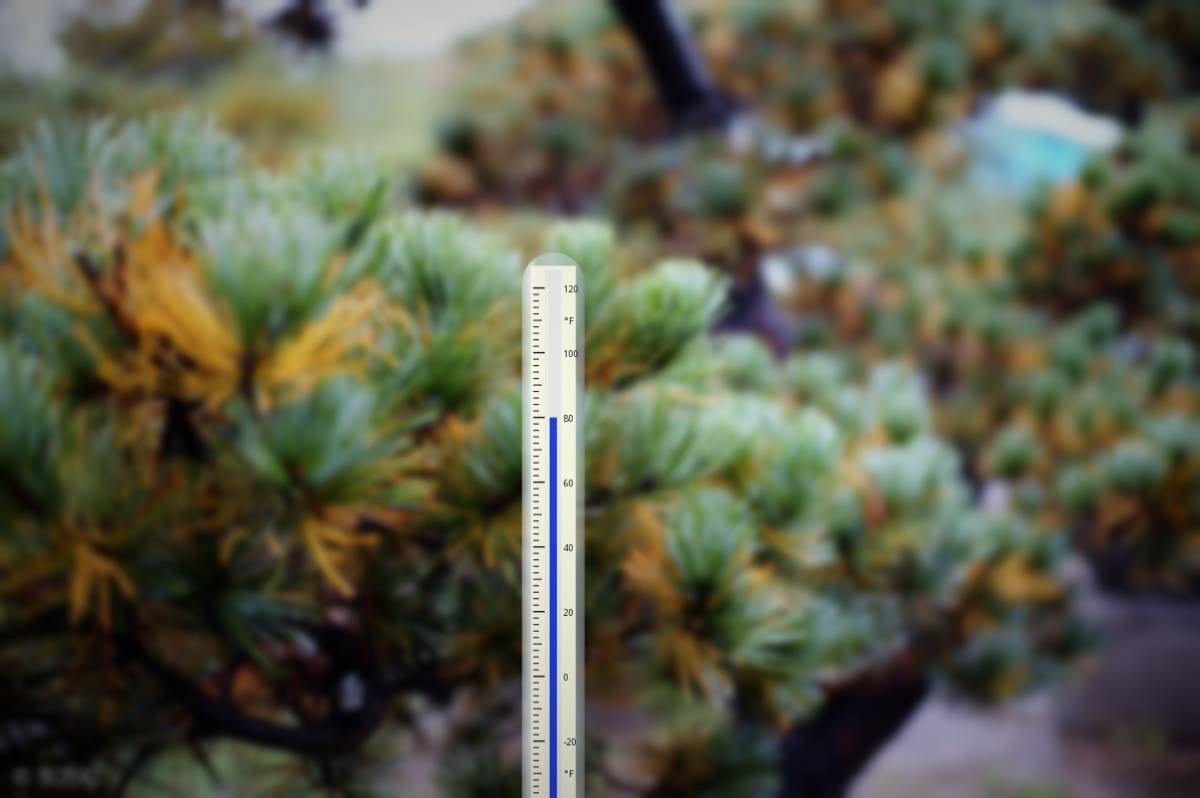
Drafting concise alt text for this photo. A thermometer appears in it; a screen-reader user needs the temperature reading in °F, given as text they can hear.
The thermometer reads 80 °F
